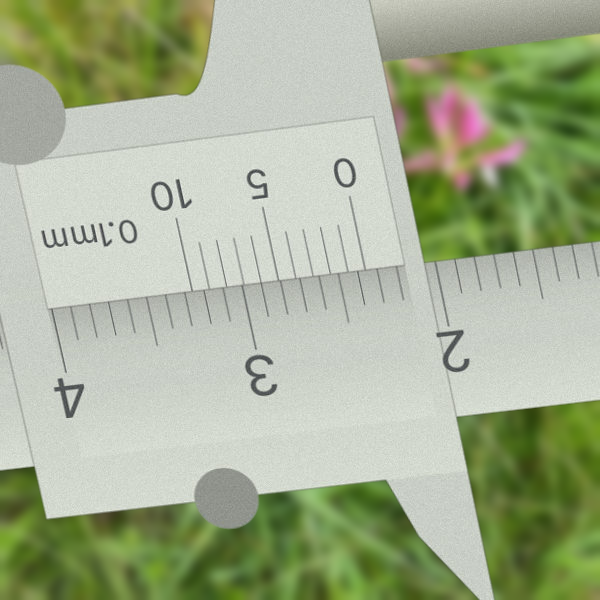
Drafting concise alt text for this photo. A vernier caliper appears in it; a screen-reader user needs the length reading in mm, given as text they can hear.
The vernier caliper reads 23.6 mm
